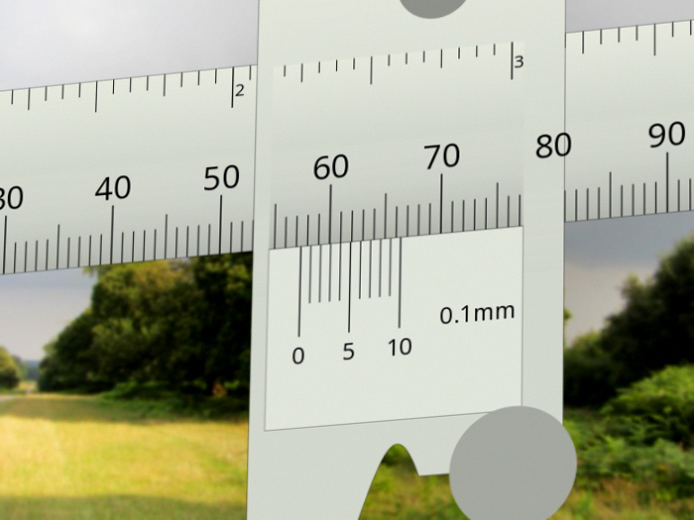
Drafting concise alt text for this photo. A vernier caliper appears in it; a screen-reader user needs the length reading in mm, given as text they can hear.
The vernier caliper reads 57.4 mm
